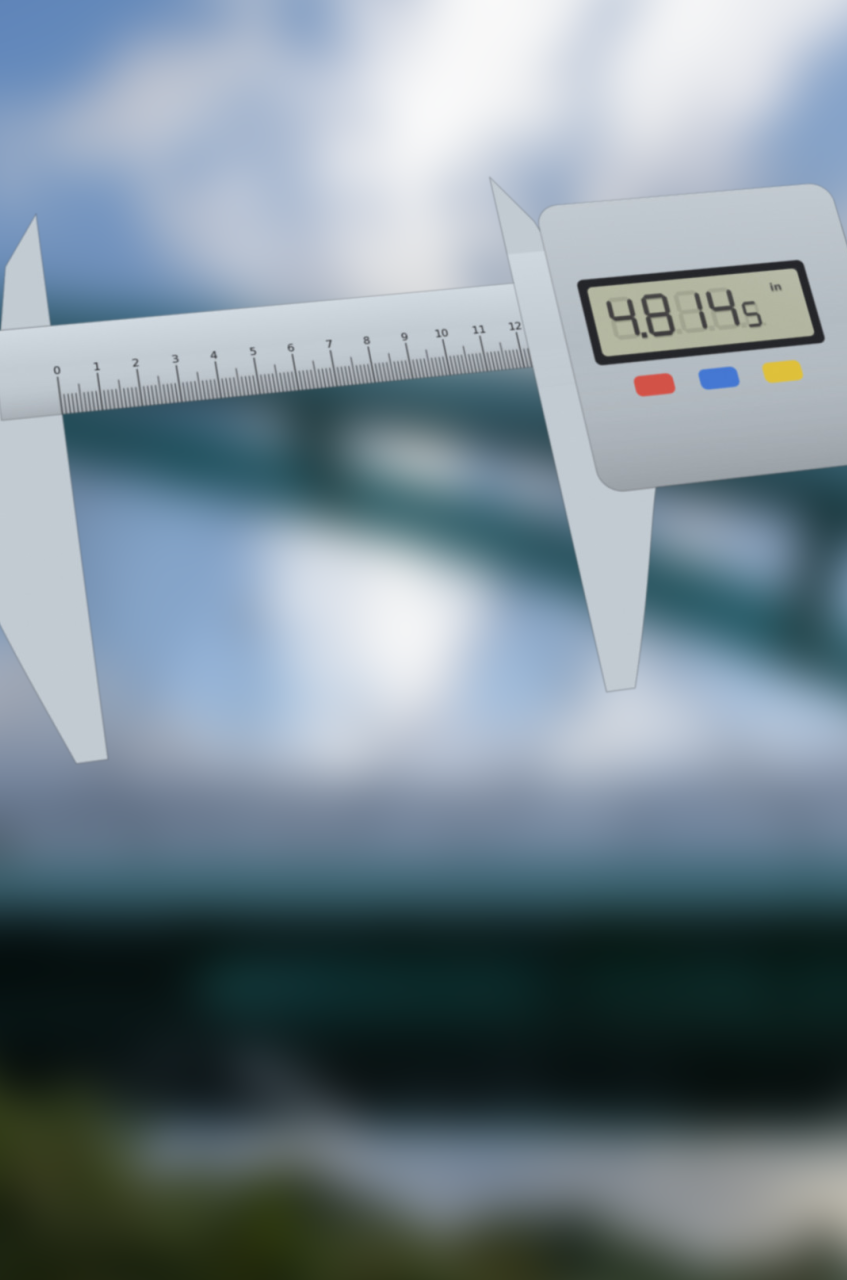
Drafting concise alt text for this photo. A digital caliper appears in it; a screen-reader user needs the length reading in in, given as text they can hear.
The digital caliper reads 4.8145 in
